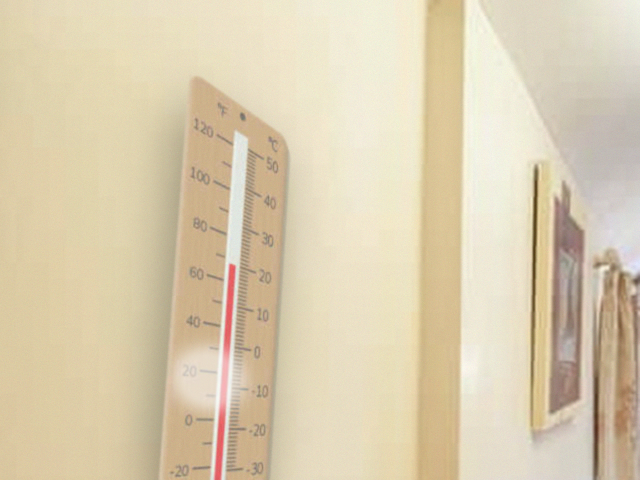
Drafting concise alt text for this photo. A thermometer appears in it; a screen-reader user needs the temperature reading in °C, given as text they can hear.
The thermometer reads 20 °C
